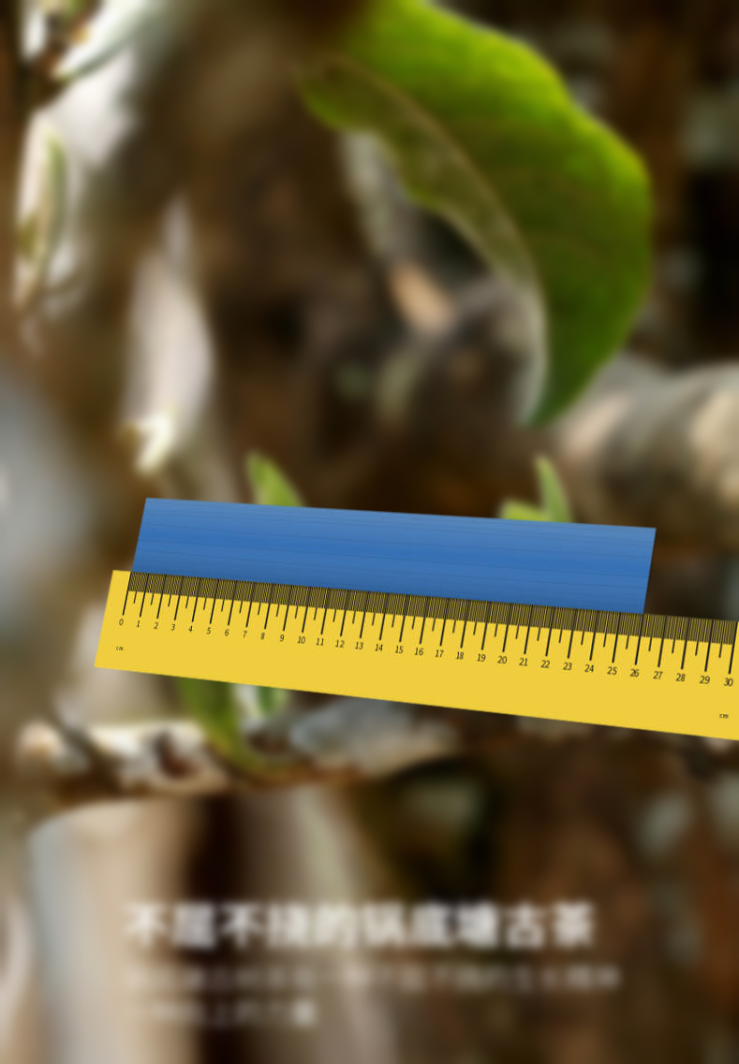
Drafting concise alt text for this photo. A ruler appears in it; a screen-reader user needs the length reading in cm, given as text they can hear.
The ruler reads 26 cm
